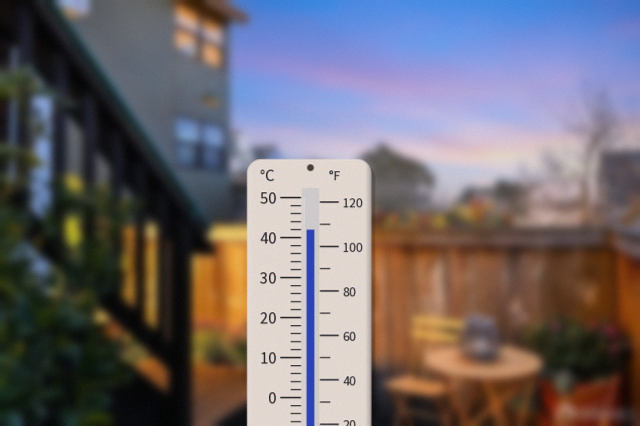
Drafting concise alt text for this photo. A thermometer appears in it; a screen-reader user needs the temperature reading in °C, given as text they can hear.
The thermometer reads 42 °C
